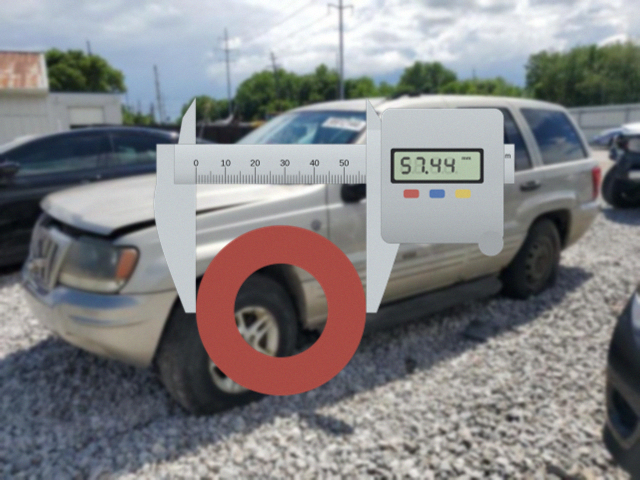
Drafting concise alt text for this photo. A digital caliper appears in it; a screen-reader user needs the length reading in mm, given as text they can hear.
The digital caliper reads 57.44 mm
